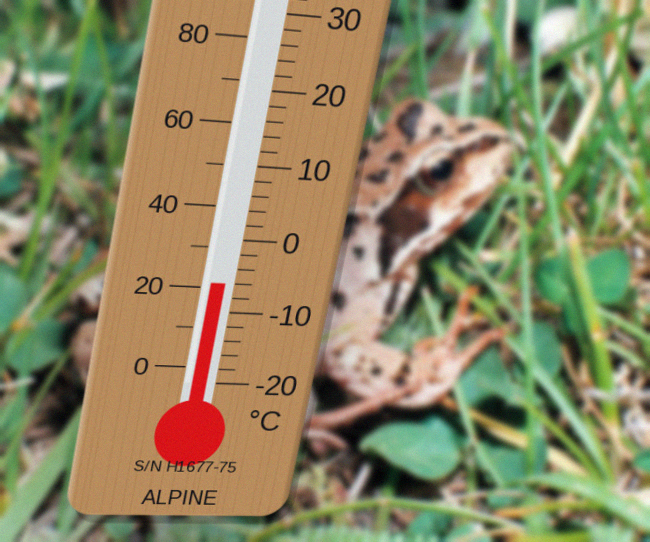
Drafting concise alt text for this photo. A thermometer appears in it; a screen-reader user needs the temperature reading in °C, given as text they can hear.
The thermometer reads -6 °C
